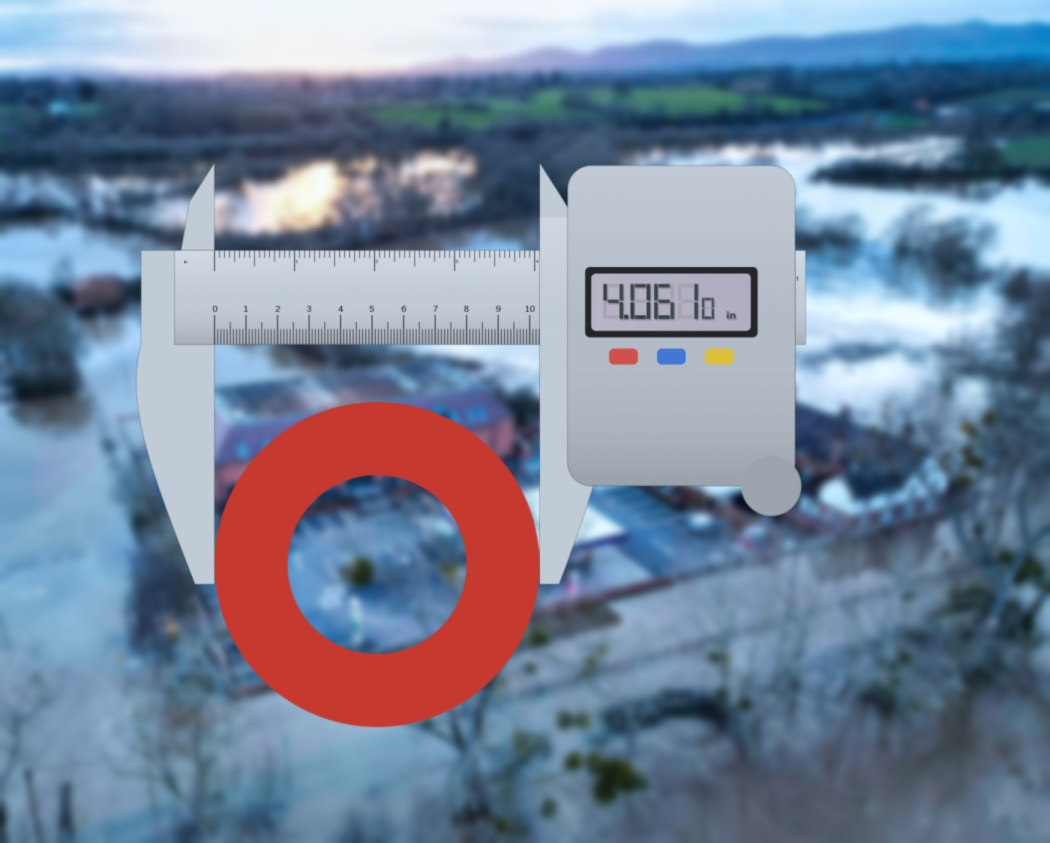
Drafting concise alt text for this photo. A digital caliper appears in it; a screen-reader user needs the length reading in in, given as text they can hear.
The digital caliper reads 4.0610 in
